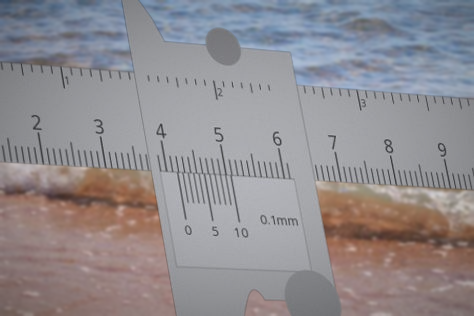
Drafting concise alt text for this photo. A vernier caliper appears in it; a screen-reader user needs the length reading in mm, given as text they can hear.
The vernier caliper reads 41.8 mm
